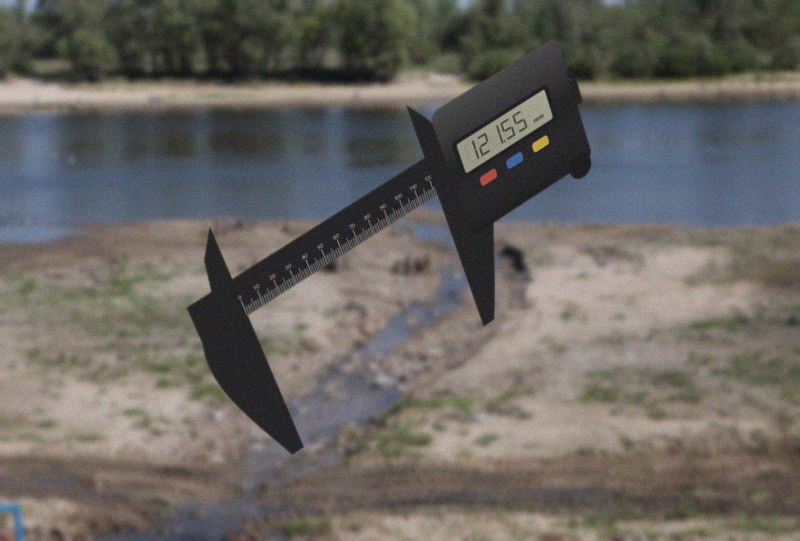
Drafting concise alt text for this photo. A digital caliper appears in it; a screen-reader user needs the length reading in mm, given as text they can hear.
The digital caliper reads 121.55 mm
